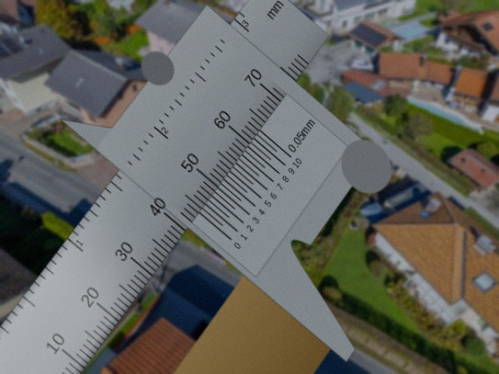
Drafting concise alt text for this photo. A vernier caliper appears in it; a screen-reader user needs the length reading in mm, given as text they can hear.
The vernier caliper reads 44.2 mm
